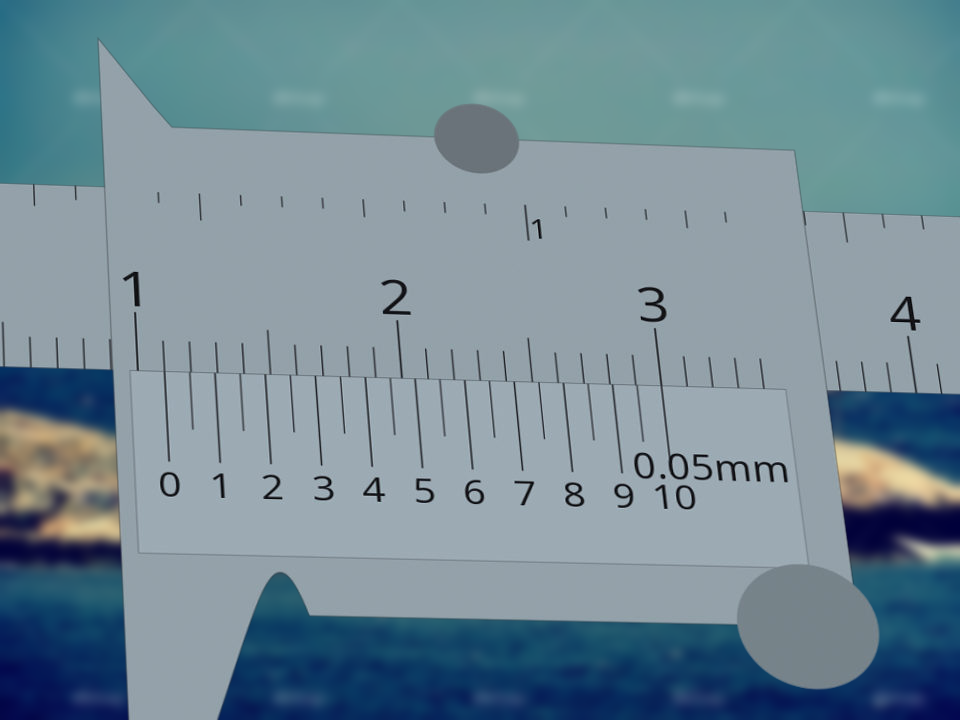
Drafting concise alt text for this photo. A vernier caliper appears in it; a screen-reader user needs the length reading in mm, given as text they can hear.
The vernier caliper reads 11.00 mm
